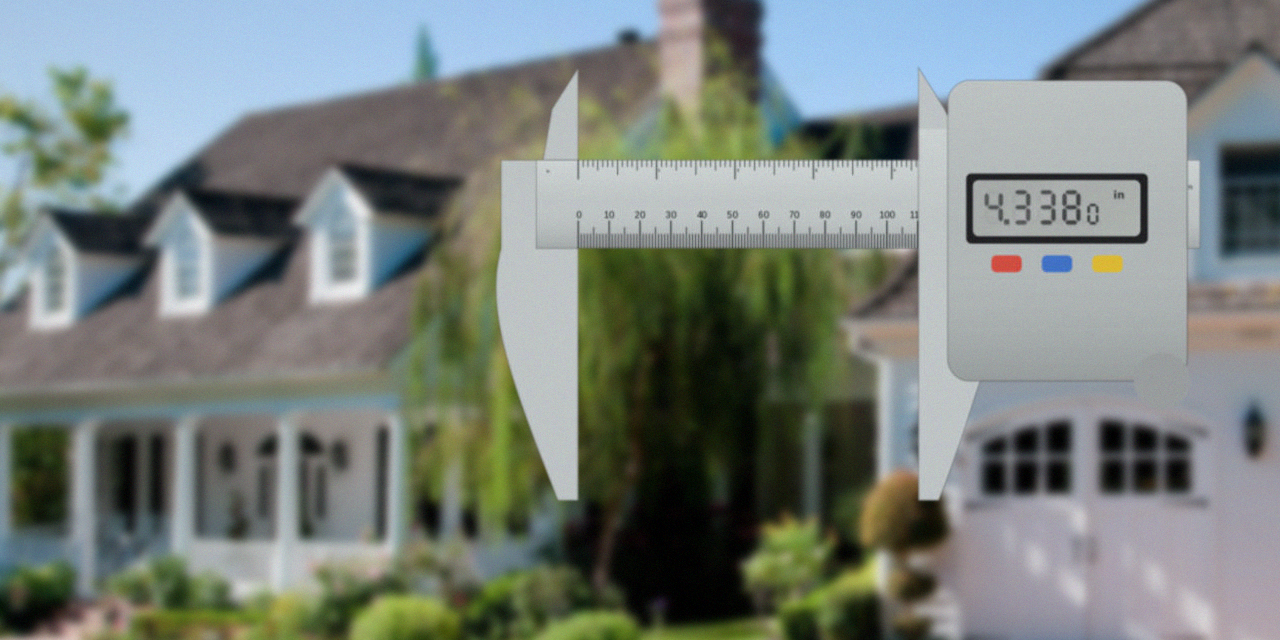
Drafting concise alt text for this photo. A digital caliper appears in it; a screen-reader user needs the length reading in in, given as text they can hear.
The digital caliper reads 4.3380 in
